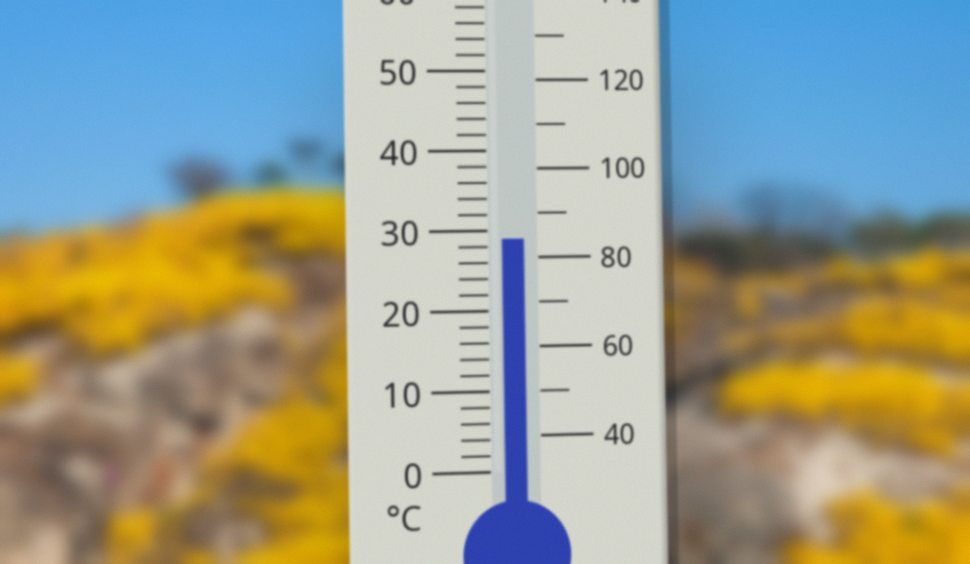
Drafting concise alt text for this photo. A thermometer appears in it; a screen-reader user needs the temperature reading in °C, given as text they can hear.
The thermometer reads 29 °C
